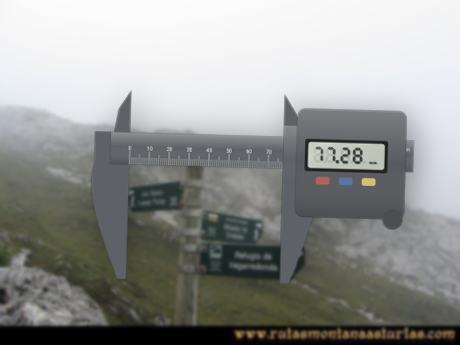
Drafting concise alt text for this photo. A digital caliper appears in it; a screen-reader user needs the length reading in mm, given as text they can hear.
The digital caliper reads 77.28 mm
